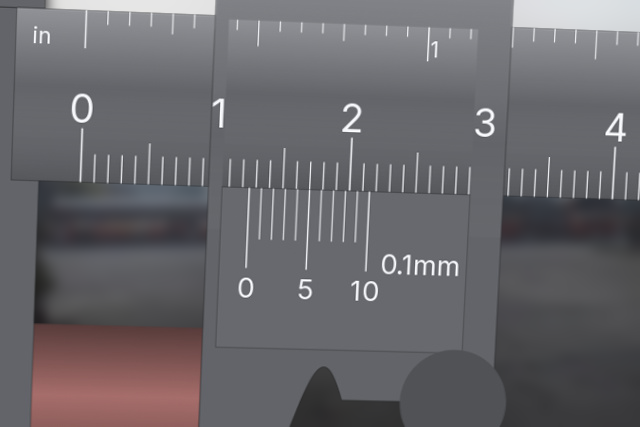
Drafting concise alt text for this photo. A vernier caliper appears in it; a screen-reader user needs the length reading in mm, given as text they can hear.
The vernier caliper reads 12.5 mm
